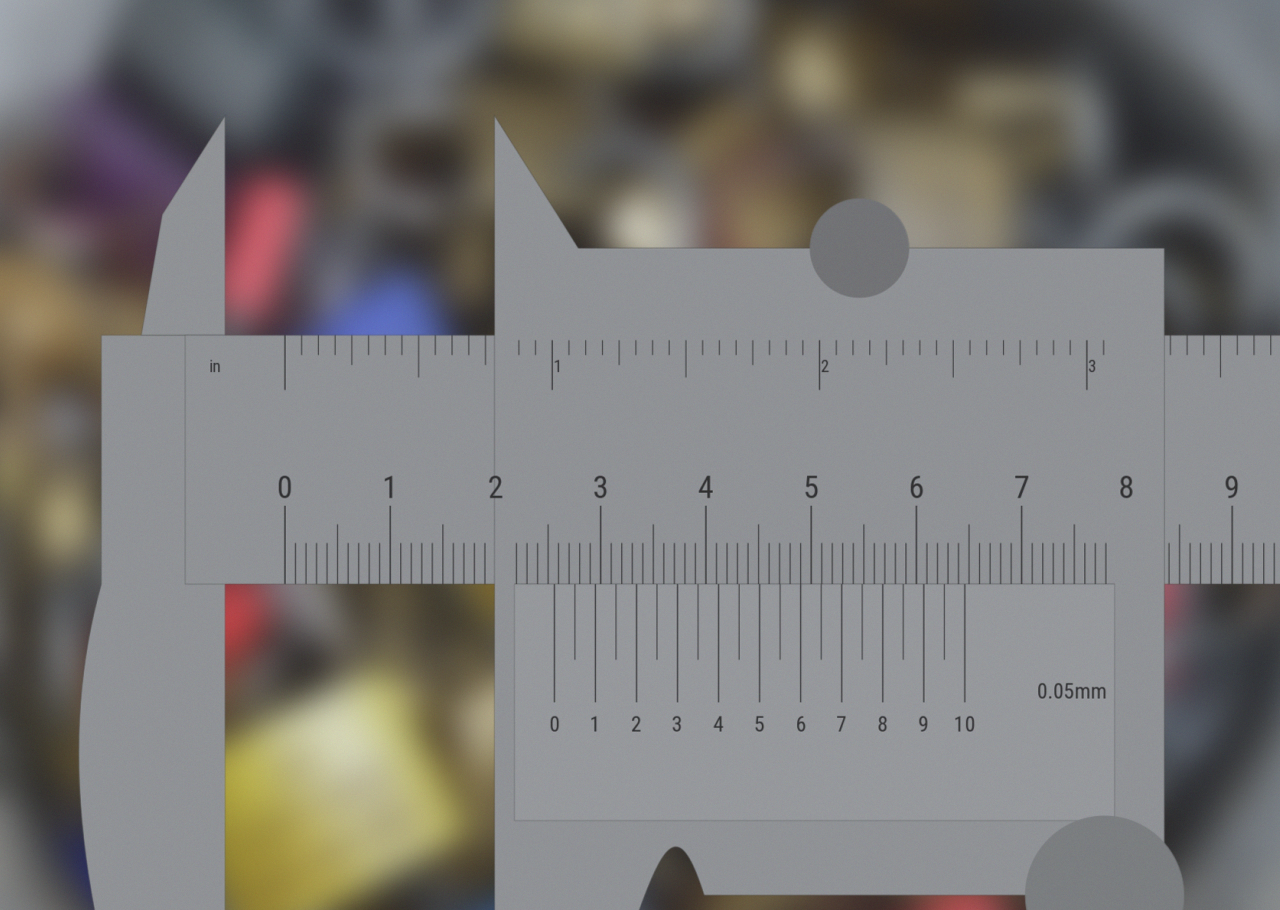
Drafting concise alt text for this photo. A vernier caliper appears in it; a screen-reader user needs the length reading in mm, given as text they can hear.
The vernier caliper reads 25.6 mm
